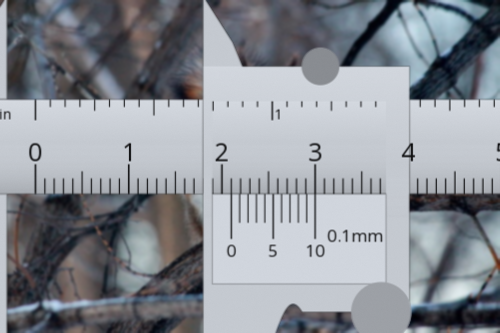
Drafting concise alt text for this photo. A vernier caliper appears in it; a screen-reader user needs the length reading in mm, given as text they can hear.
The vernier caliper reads 21.0 mm
